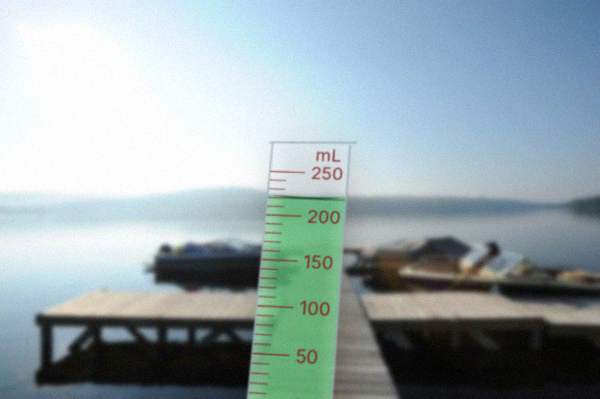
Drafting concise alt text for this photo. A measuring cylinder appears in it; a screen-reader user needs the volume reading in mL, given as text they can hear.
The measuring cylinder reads 220 mL
